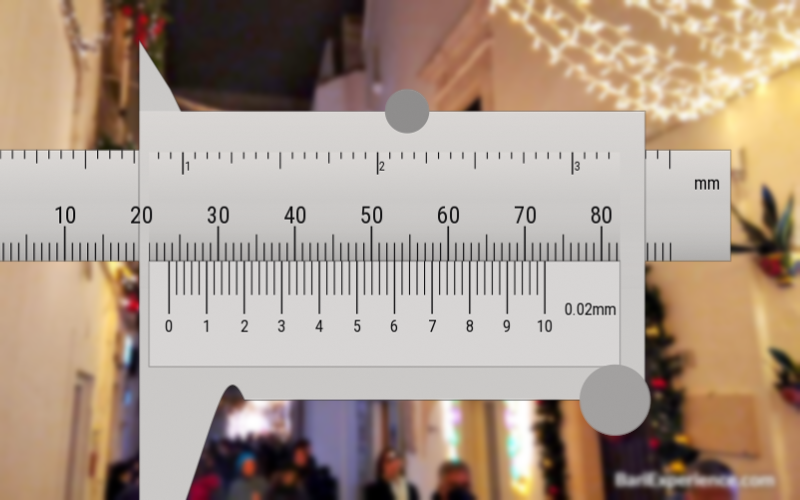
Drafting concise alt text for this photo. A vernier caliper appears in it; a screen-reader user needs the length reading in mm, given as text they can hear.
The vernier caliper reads 23.6 mm
